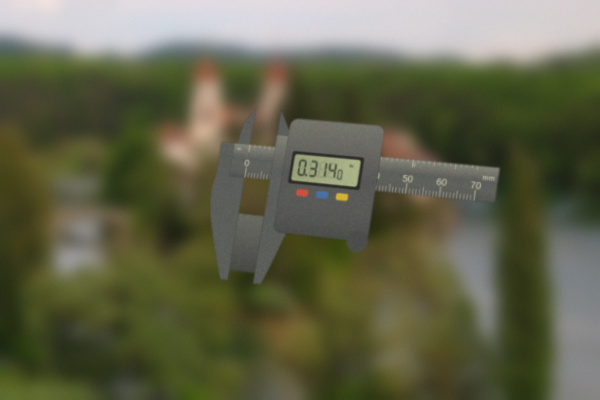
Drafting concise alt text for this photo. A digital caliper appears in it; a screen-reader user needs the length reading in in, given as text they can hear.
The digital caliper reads 0.3140 in
